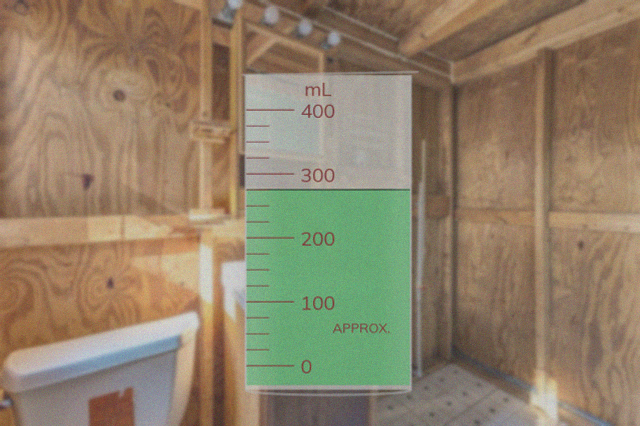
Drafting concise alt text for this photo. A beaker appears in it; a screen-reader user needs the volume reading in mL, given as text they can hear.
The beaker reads 275 mL
